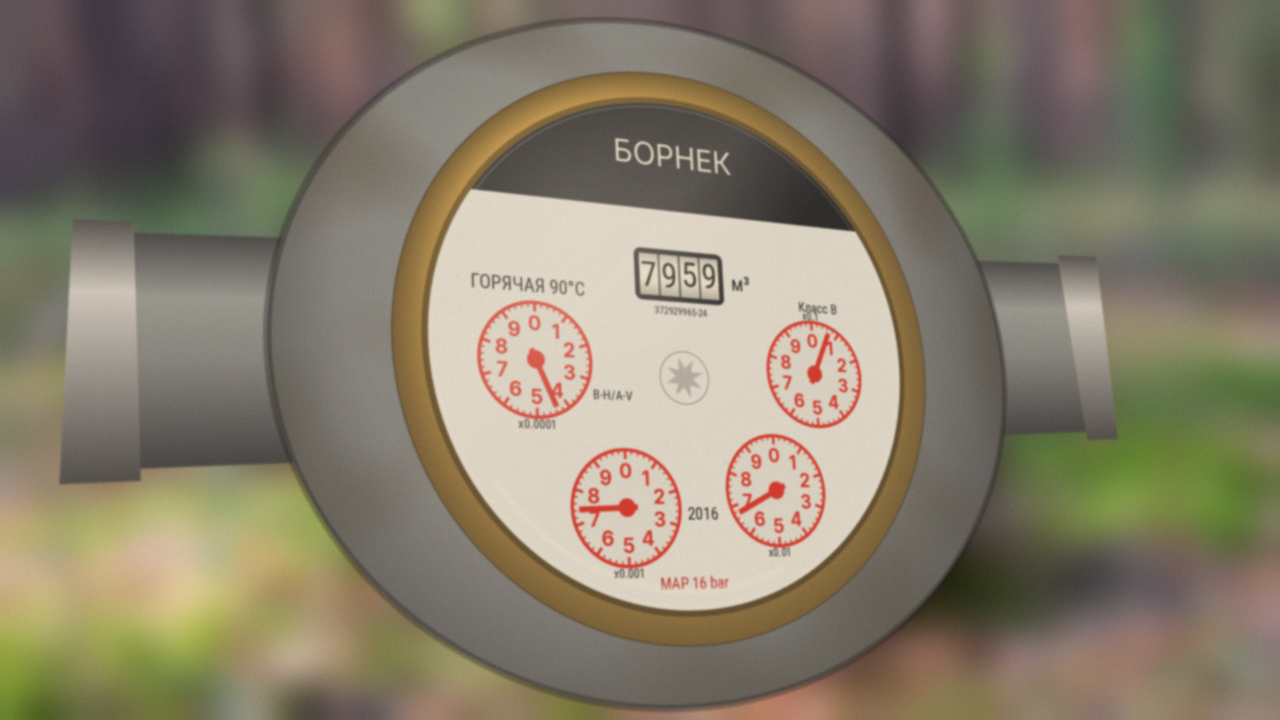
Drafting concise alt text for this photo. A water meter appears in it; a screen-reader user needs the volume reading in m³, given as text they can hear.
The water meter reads 7959.0674 m³
